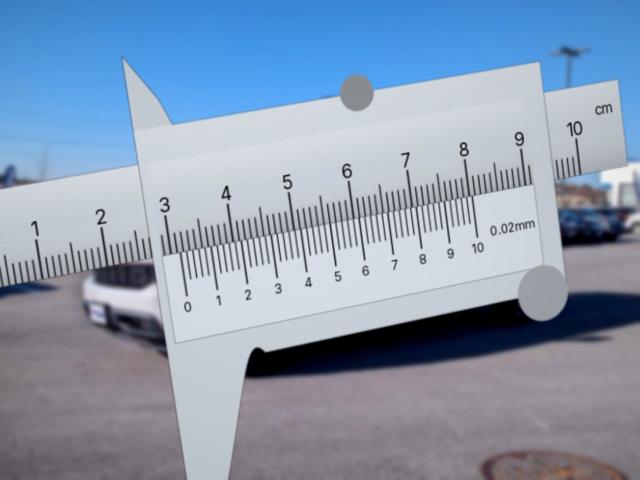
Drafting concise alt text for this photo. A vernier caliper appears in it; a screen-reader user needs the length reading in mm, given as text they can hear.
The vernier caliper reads 31.5 mm
